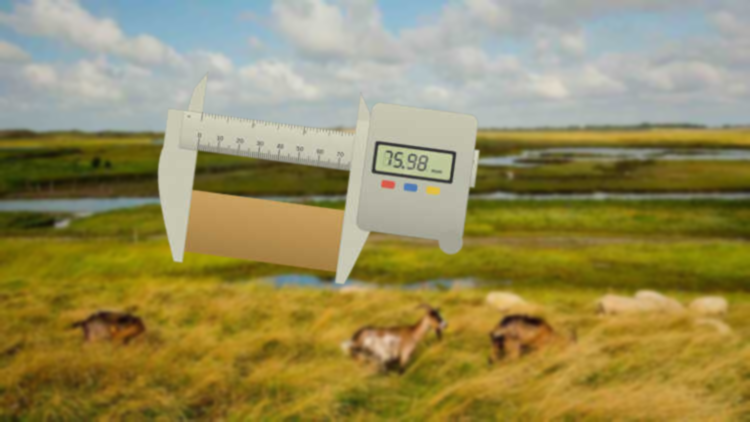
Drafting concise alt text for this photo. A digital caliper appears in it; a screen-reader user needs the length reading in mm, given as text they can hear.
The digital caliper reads 75.98 mm
